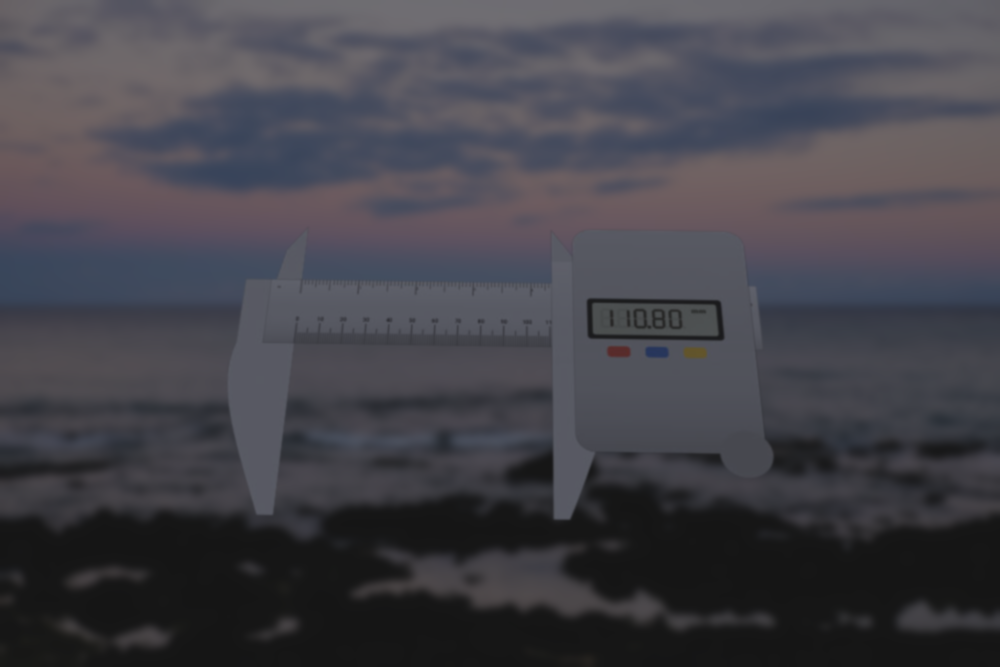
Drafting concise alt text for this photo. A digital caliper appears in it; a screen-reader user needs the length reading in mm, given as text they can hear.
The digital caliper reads 110.80 mm
